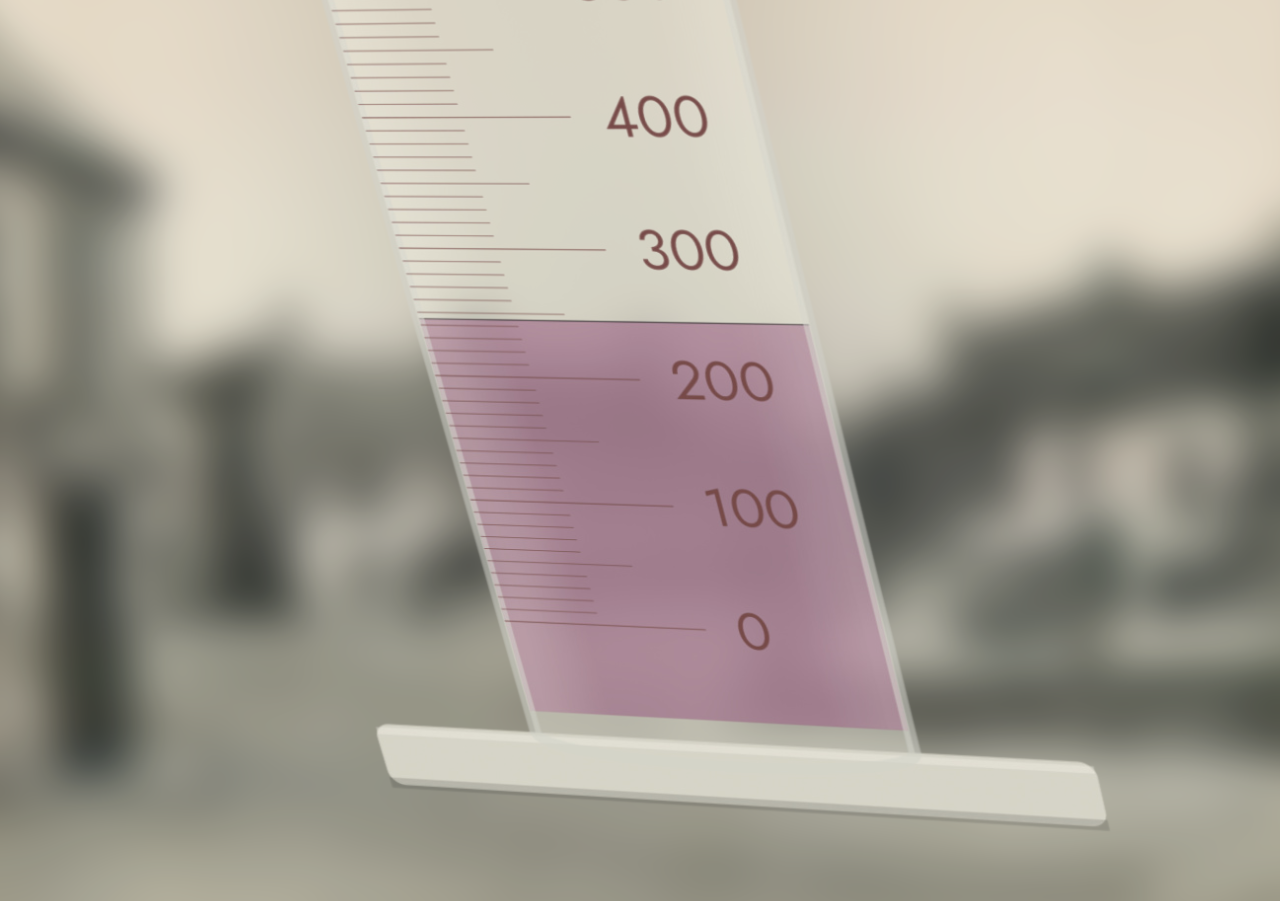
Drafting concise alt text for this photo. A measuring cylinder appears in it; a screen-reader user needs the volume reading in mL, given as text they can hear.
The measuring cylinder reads 245 mL
